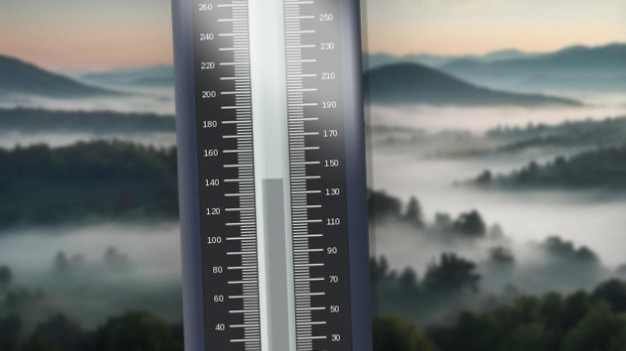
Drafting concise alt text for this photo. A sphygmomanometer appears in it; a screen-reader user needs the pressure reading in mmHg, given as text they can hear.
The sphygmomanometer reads 140 mmHg
